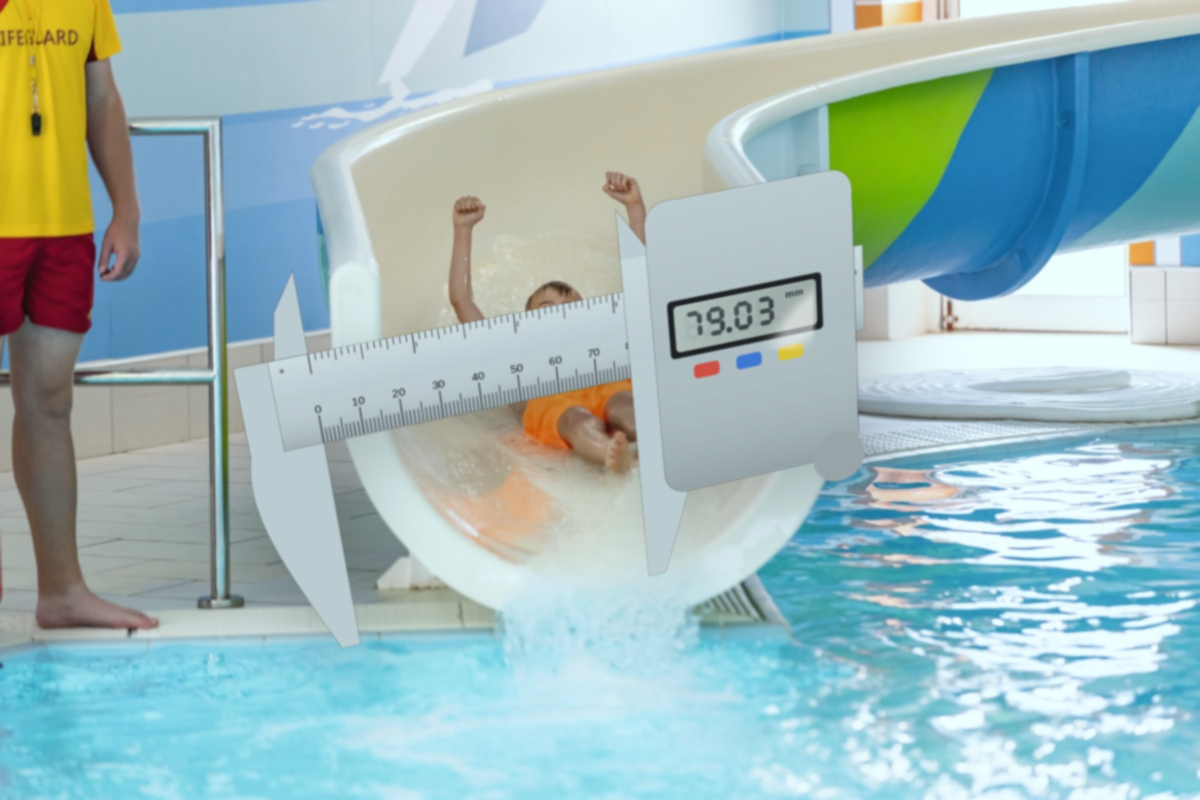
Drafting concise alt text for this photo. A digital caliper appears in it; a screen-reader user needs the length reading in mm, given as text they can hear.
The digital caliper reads 79.03 mm
